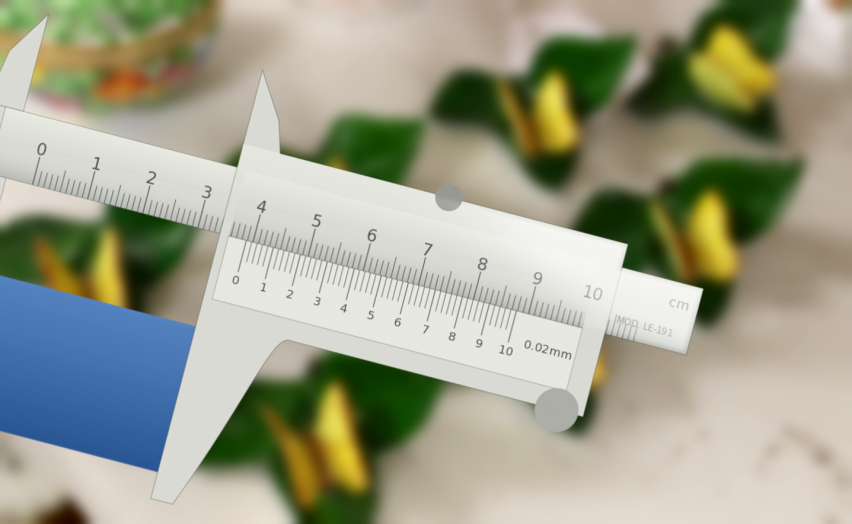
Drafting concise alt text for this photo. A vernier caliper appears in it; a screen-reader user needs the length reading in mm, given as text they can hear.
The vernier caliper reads 38.8 mm
